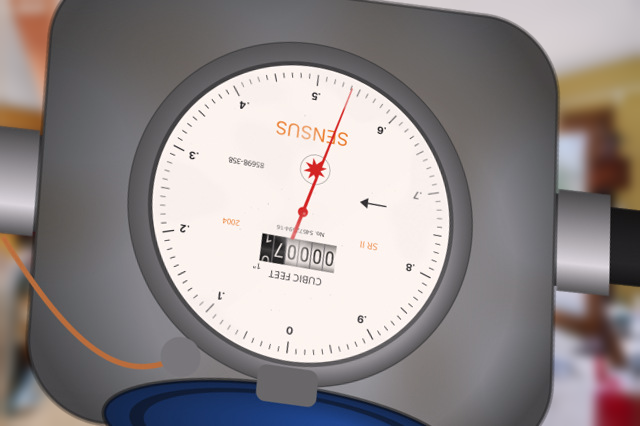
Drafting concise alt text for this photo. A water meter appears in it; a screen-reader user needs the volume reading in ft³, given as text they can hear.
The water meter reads 70.54 ft³
